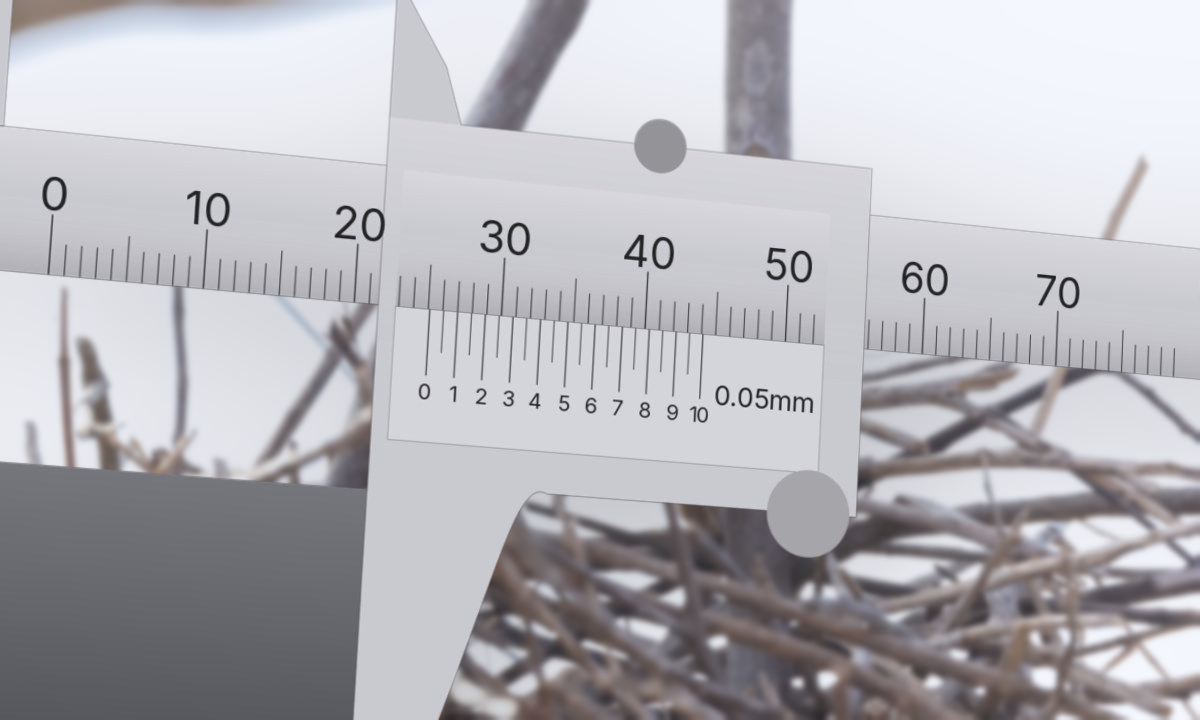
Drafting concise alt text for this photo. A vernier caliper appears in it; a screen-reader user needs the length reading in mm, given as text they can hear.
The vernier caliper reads 25.1 mm
